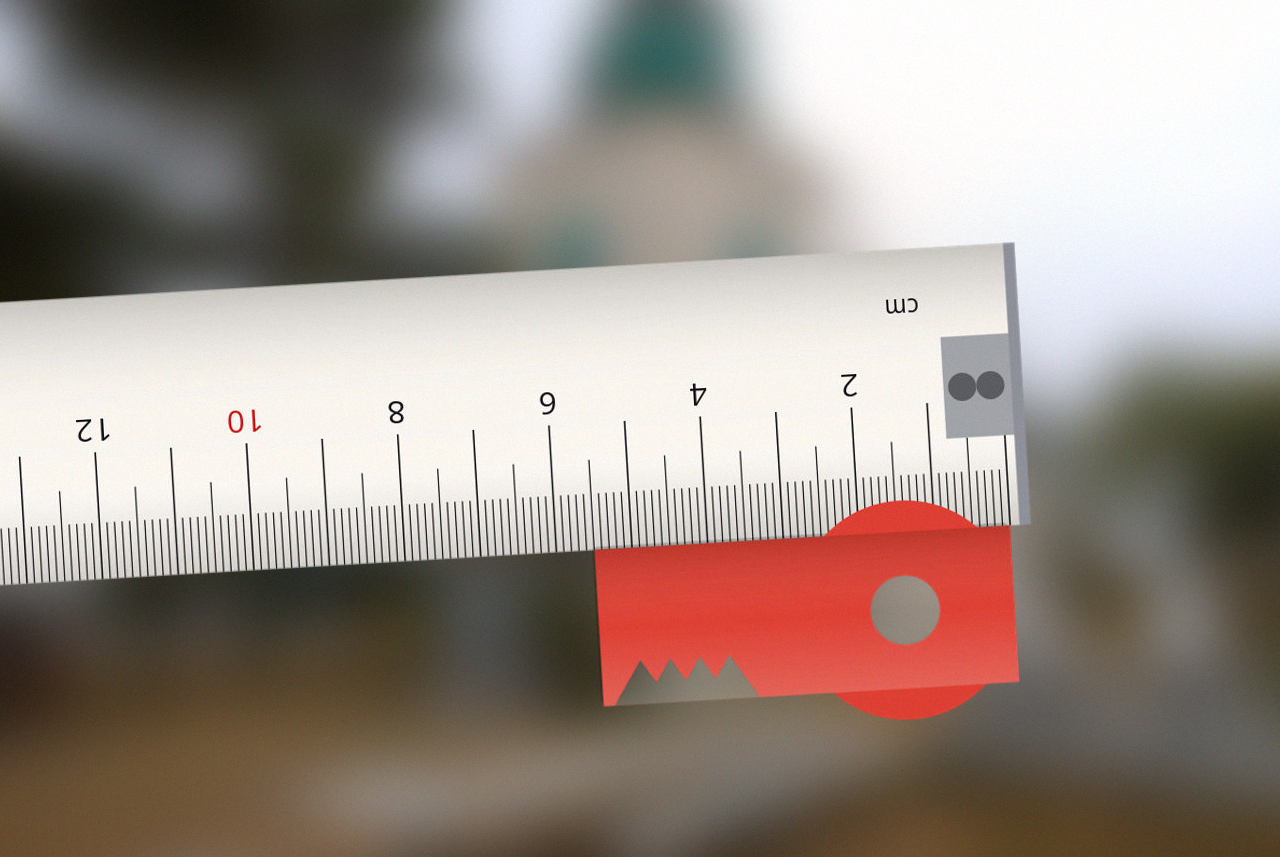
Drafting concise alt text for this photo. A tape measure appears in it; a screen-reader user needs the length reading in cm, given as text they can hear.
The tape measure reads 5.5 cm
